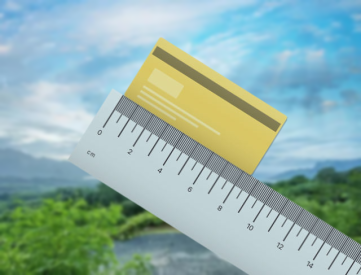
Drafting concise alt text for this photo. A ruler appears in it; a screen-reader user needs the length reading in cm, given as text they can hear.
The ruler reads 8.5 cm
